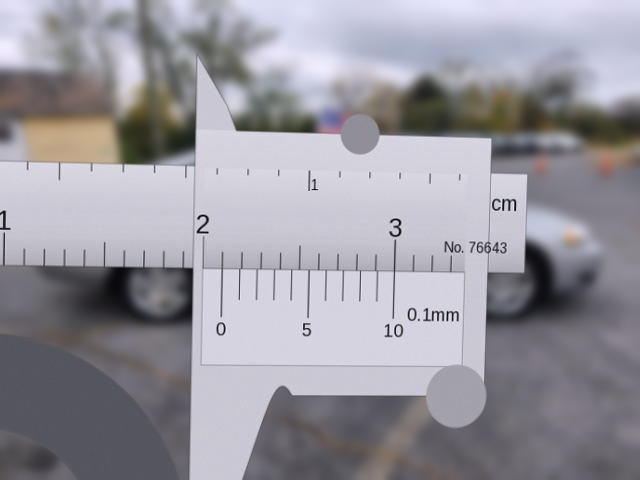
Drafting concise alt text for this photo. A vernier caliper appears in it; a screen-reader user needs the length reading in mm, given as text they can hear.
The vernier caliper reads 21.0 mm
